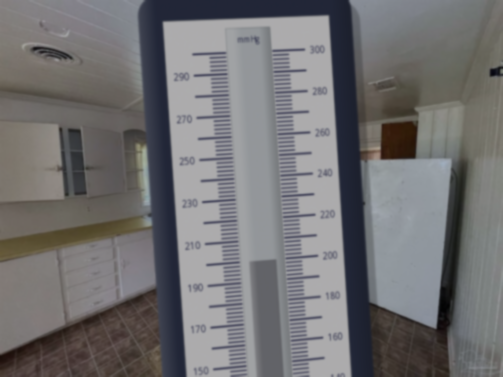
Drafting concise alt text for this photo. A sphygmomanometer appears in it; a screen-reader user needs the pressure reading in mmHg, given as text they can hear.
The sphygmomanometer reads 200 mmHg
